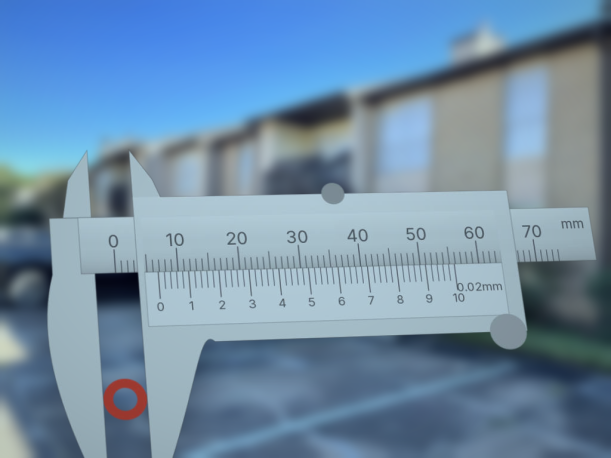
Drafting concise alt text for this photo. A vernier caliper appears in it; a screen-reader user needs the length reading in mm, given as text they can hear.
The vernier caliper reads 6.8 mm
